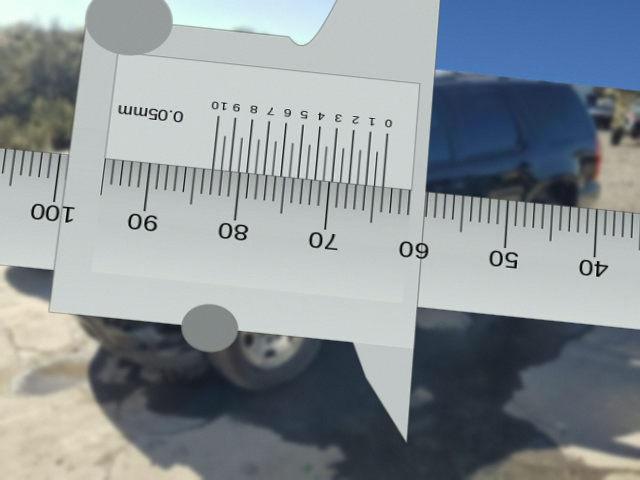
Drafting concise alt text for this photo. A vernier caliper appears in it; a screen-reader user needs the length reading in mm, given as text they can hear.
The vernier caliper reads 64.0 mm
